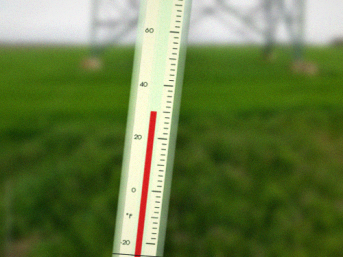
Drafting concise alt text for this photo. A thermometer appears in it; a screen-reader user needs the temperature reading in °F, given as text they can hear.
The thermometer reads 30 °F
